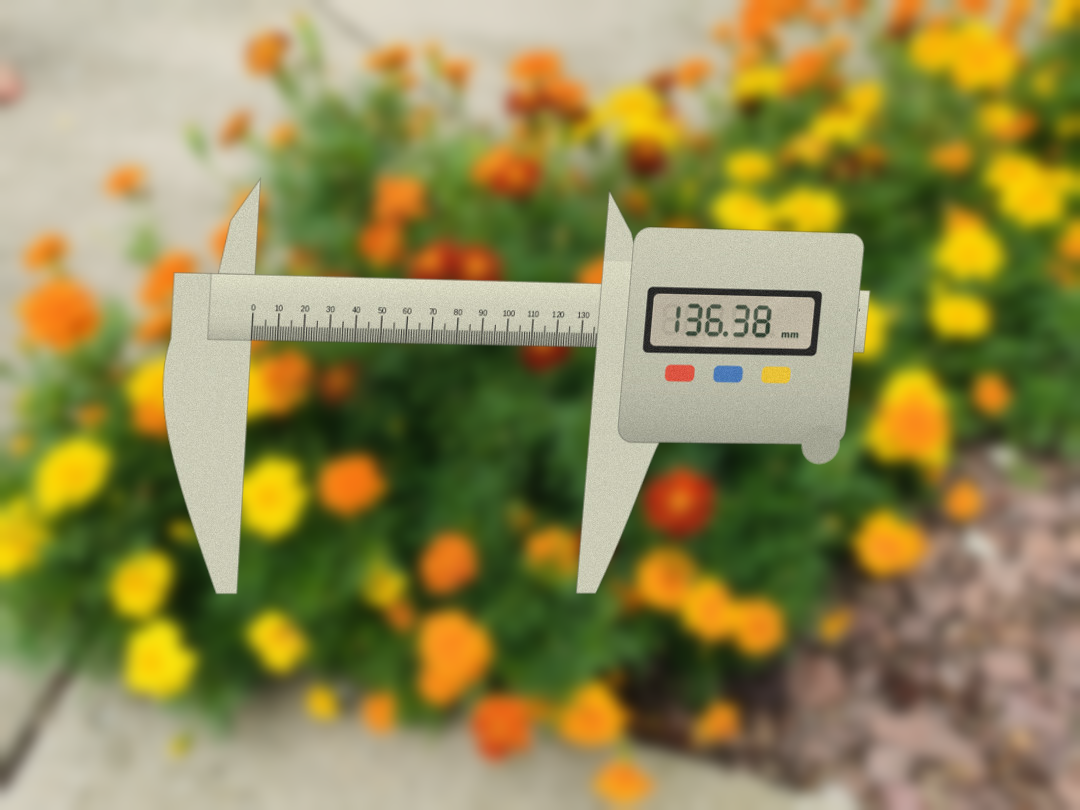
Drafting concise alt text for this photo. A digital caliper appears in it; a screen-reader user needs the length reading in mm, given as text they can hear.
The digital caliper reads 136.38 mm
